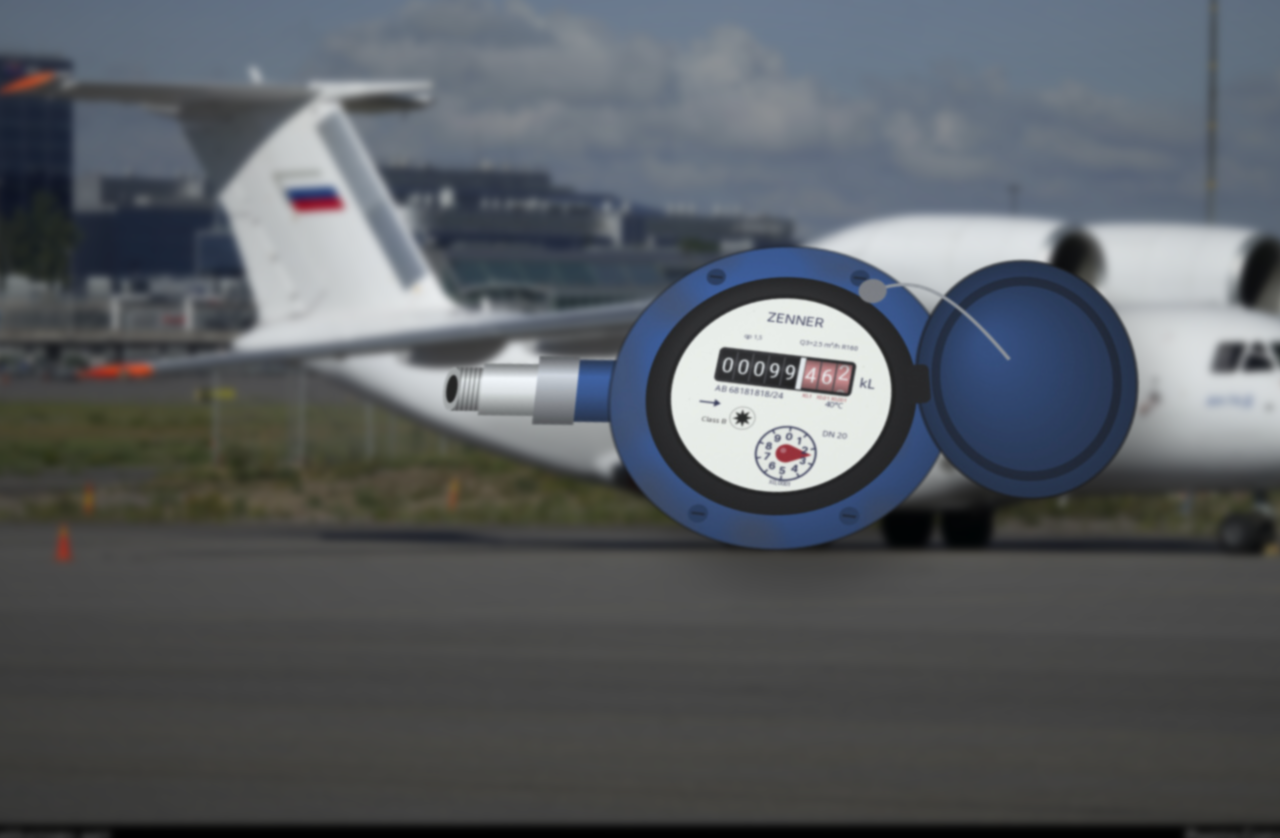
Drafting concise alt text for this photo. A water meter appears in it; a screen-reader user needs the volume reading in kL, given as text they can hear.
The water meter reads 99.4622 kL
